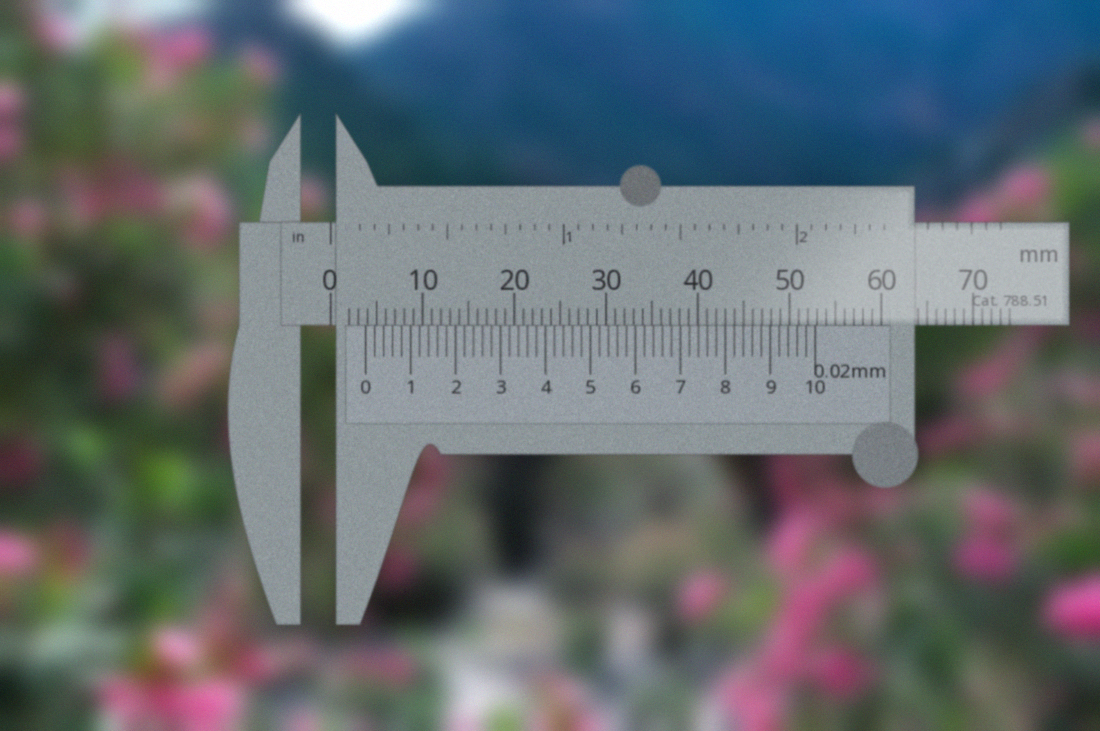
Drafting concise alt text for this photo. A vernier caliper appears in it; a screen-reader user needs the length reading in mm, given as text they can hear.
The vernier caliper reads 3.8 mm
